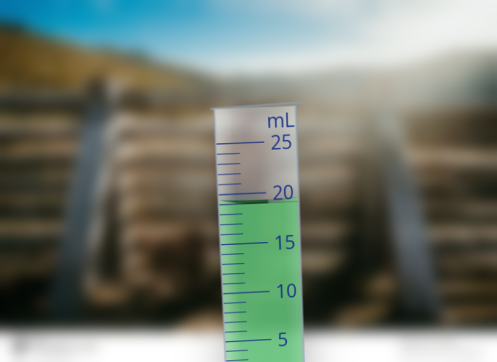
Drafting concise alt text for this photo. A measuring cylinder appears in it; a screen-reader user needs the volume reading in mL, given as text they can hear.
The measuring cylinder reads 19 mL
